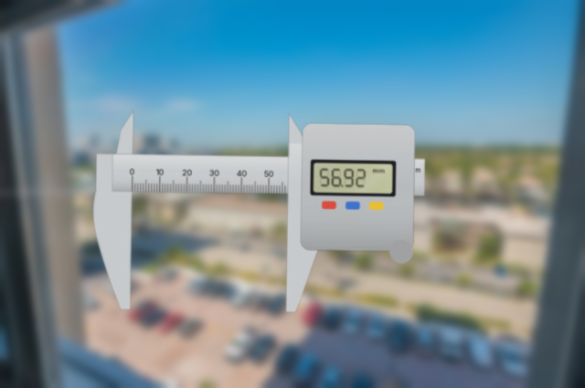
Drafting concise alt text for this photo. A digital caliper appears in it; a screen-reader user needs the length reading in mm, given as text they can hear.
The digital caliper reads 56.92 mm
